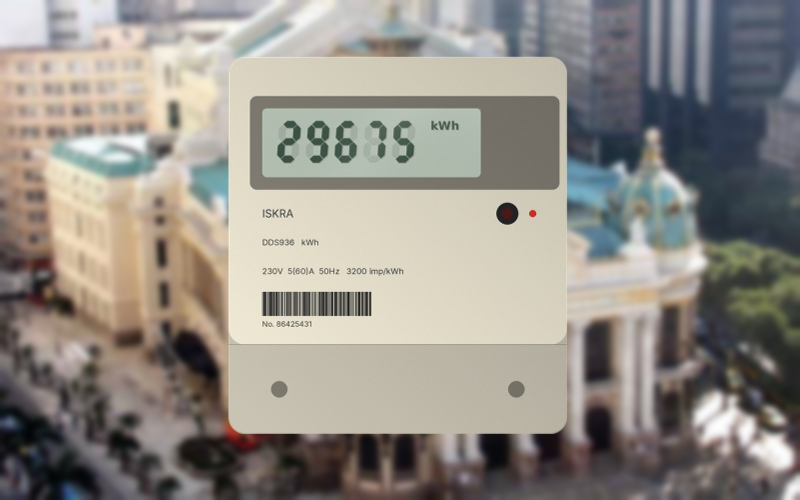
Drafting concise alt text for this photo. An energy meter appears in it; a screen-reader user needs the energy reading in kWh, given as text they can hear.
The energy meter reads 29675 kWh
